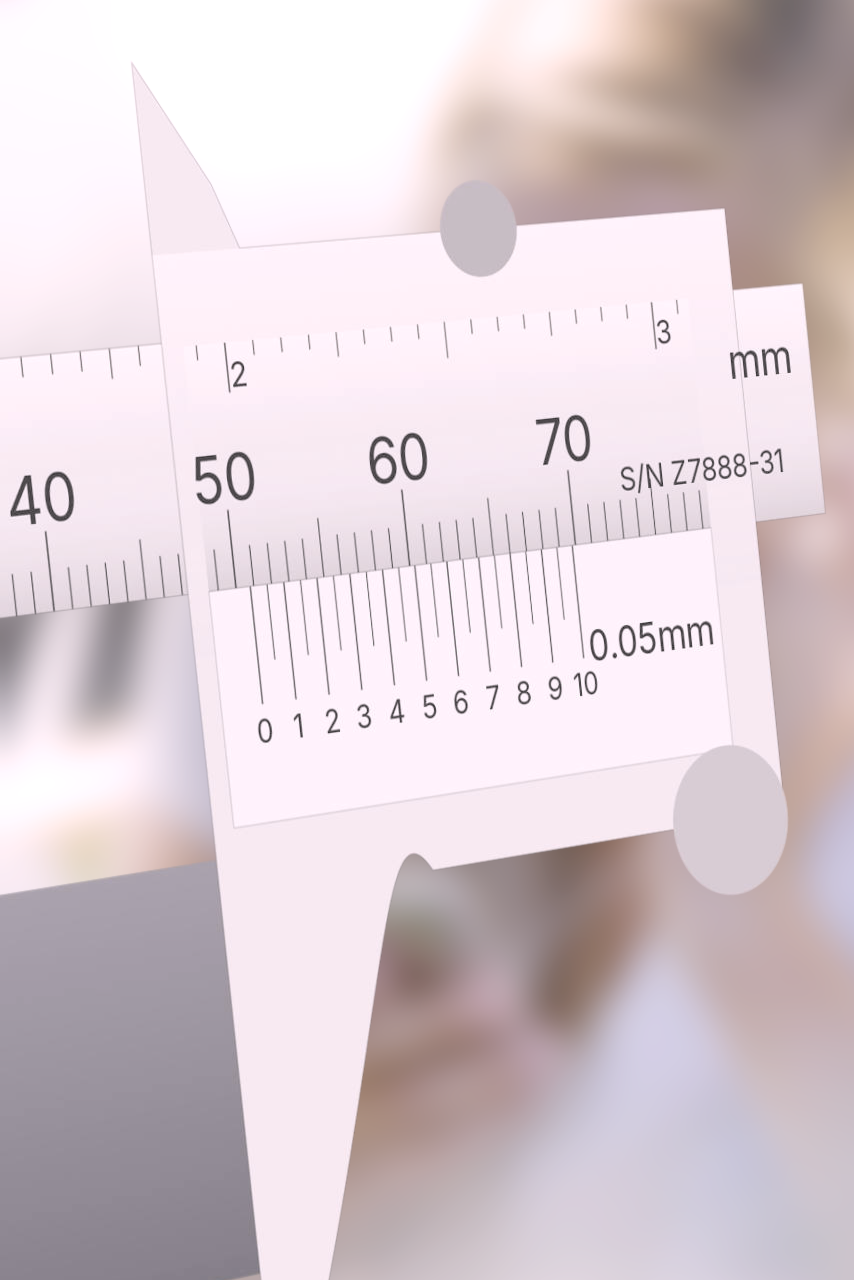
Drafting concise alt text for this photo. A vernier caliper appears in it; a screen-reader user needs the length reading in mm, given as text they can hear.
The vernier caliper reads 50.8 mm
